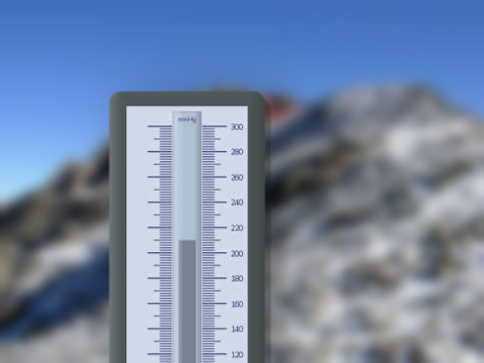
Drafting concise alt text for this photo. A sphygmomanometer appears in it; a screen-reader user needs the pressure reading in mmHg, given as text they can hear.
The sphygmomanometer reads 210 mmHg
